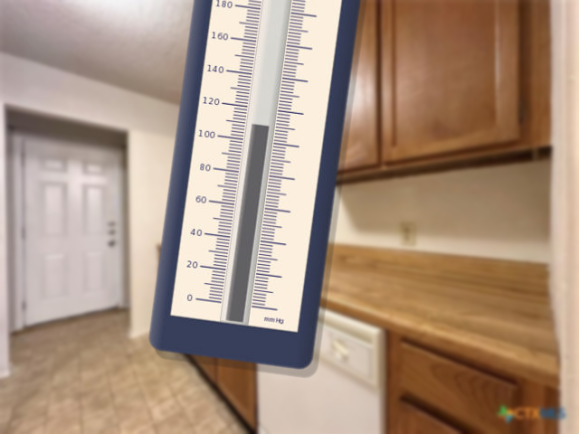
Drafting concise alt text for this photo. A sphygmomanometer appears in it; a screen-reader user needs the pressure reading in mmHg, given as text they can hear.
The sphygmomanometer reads 110 mmHg
